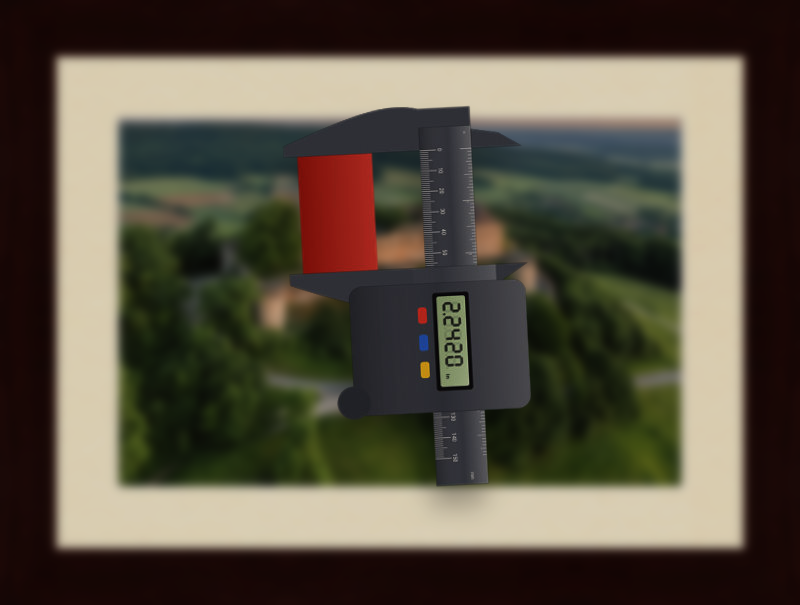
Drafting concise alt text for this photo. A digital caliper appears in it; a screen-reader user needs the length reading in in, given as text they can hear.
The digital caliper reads 2.2420 in
